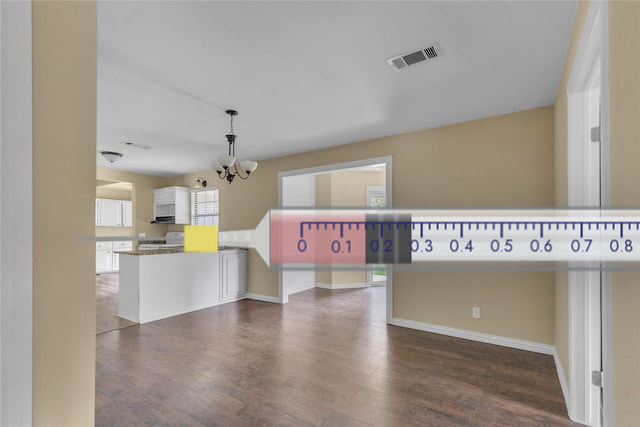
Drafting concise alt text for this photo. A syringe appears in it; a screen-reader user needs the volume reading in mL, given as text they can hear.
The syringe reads 0.16 mL
